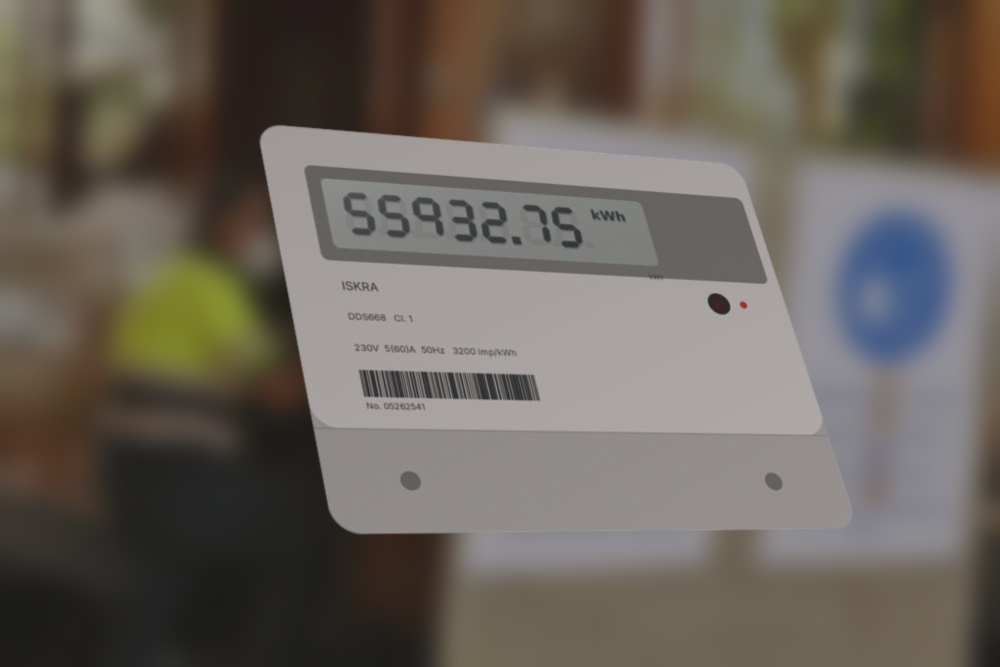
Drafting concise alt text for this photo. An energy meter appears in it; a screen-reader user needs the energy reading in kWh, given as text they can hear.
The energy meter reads 55932.75 kWh
